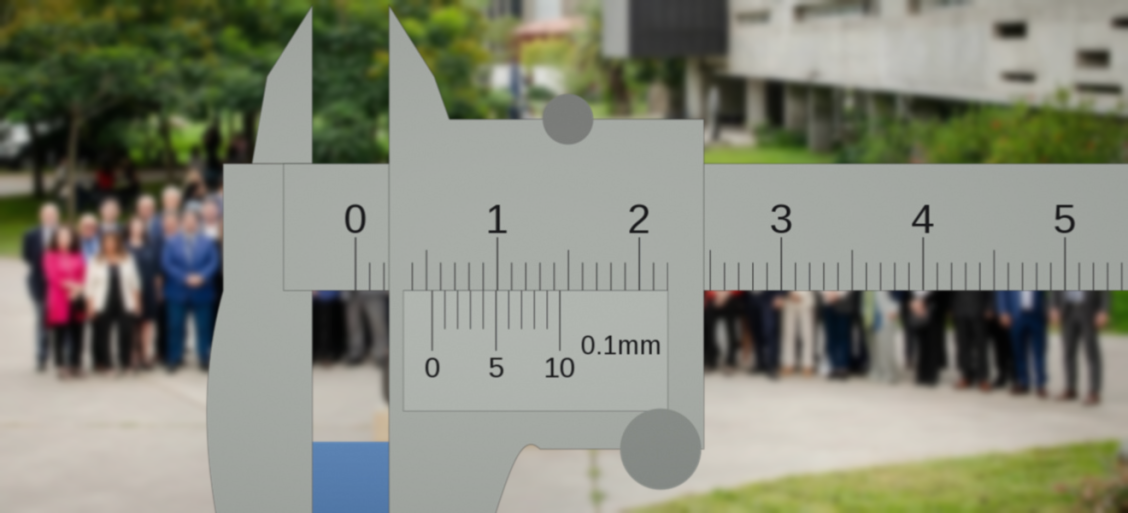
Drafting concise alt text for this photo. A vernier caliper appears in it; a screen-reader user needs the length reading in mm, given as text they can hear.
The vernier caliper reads 5.4 mm
